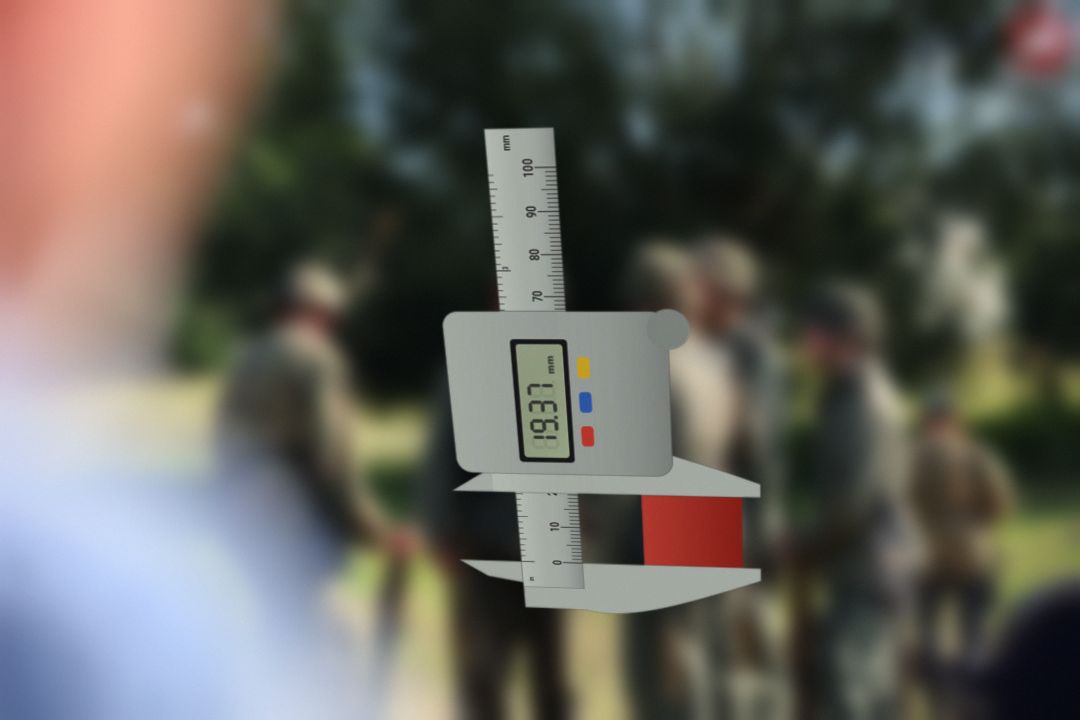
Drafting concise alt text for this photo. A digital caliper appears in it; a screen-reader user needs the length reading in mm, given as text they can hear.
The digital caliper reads 19.37 mm
